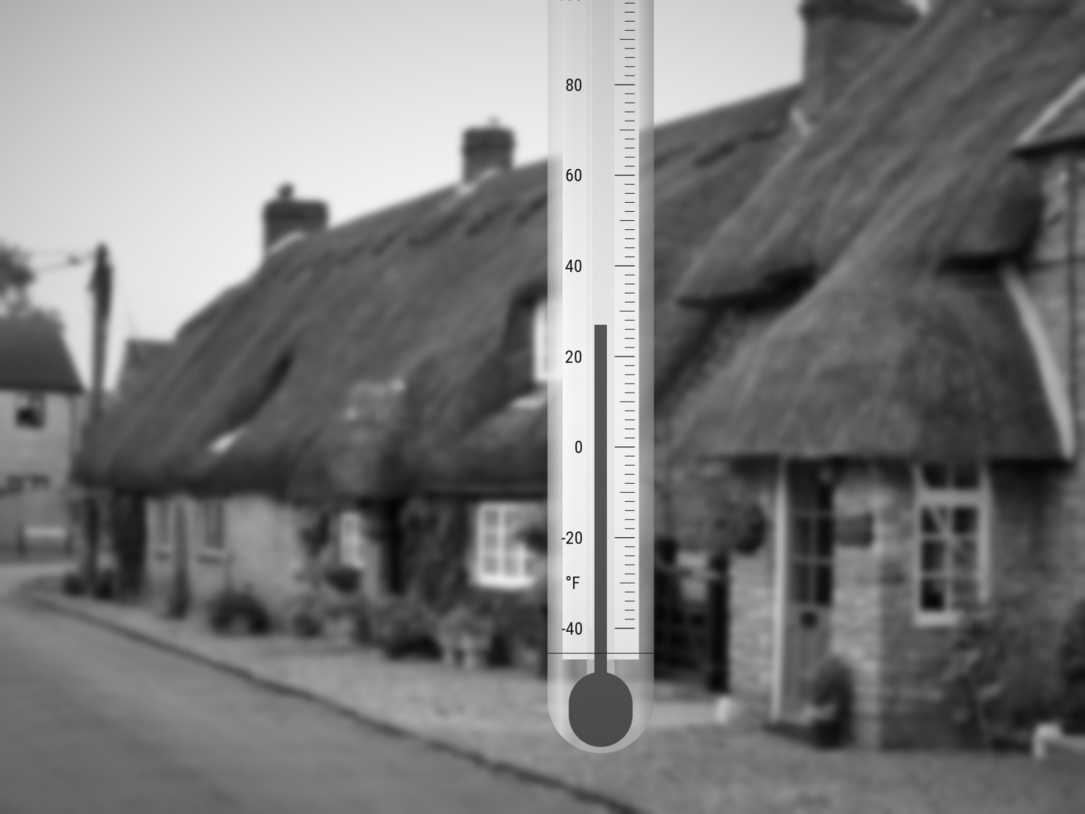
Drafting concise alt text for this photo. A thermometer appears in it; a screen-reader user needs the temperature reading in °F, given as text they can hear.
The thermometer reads 27 °F
